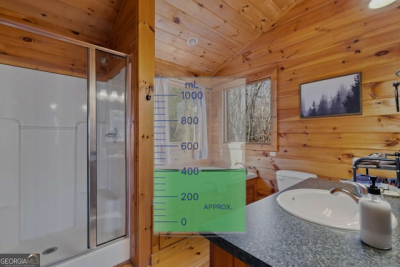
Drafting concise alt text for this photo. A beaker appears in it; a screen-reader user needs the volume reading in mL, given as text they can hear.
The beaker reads 400 mL
